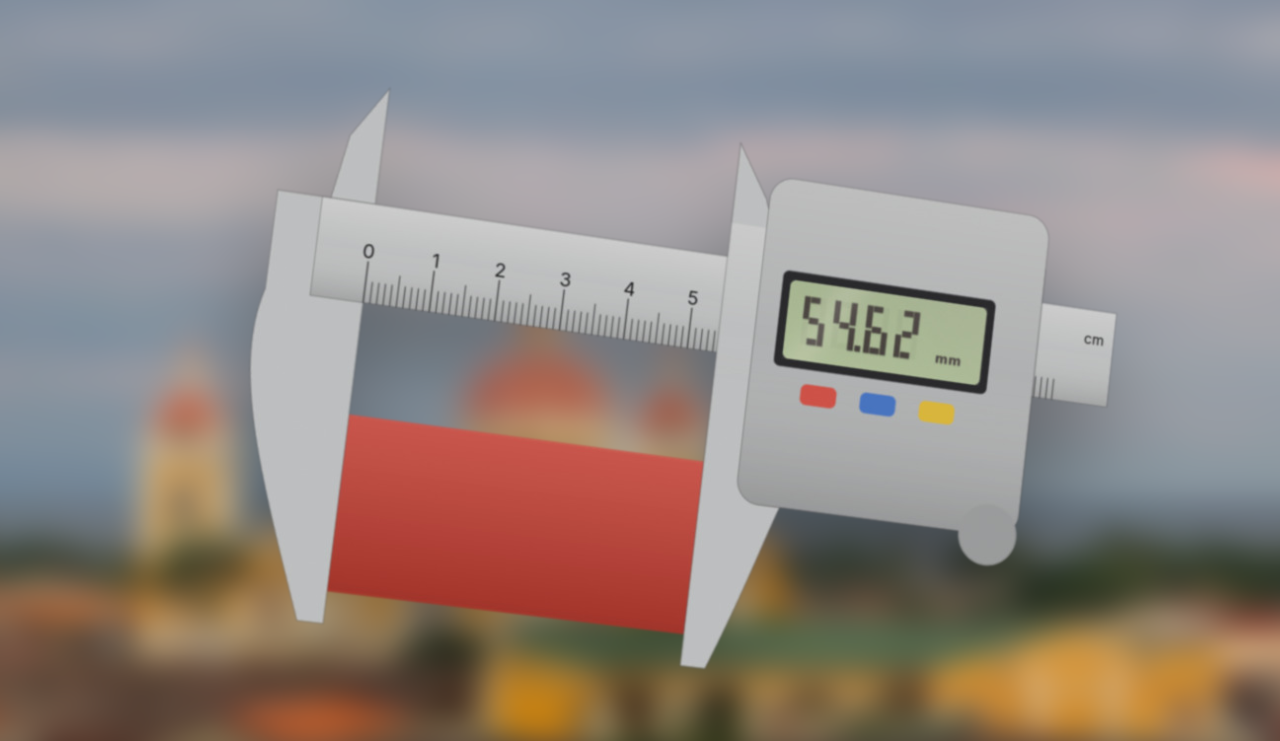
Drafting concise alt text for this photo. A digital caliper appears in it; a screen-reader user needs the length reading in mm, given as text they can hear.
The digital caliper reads 54.62 mm
